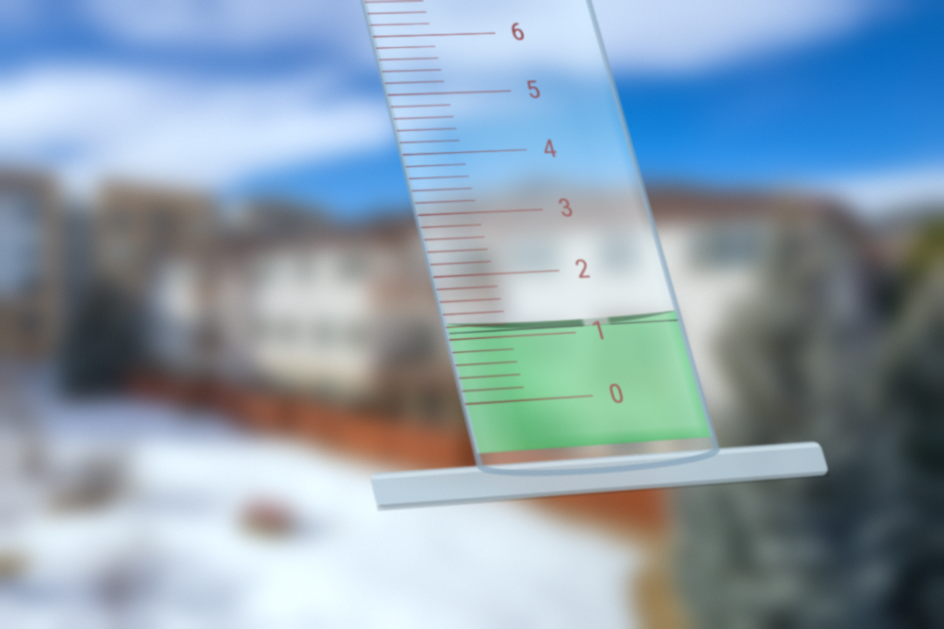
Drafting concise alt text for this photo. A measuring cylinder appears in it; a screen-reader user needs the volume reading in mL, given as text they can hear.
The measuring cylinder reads 1.1 mL
